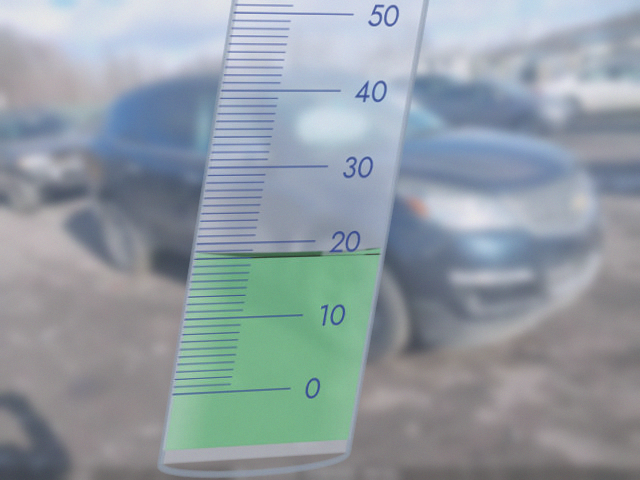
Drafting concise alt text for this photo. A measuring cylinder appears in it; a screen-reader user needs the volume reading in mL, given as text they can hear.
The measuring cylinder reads 18 mL
